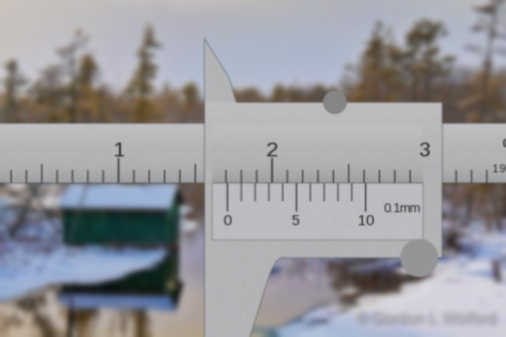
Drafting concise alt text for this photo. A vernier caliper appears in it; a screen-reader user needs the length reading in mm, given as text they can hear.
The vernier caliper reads 17.1 mm
